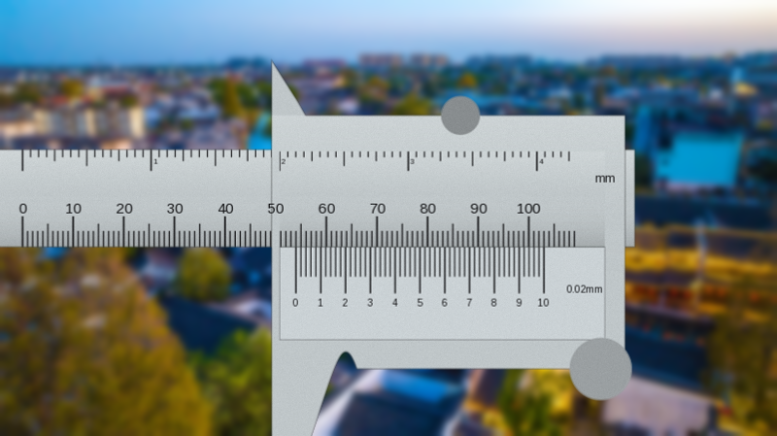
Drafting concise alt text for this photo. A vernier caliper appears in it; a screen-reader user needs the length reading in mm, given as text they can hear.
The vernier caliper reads 54.0 mm
